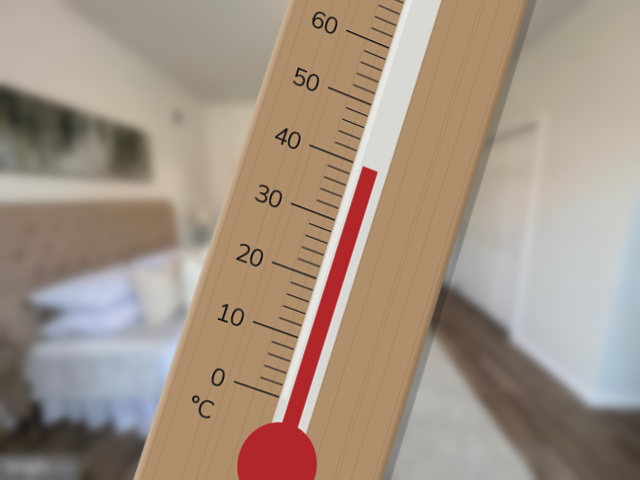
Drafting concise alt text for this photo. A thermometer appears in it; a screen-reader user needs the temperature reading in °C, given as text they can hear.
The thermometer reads 40 °C
